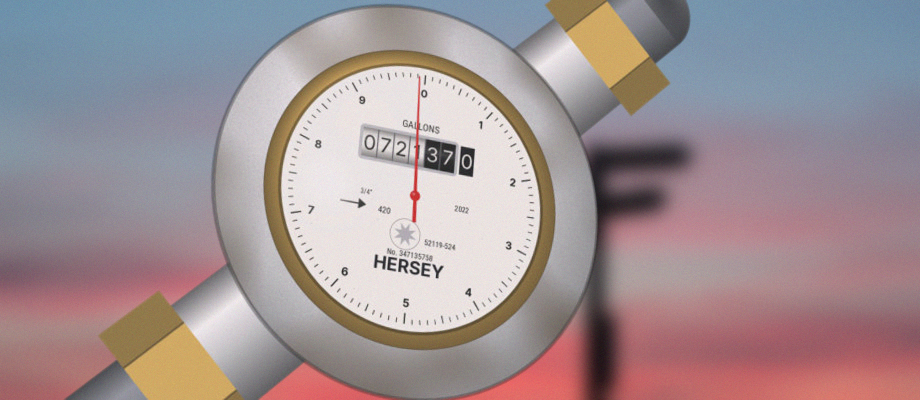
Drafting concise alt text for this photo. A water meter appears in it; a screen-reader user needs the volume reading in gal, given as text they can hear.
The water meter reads 721369.9 gal
